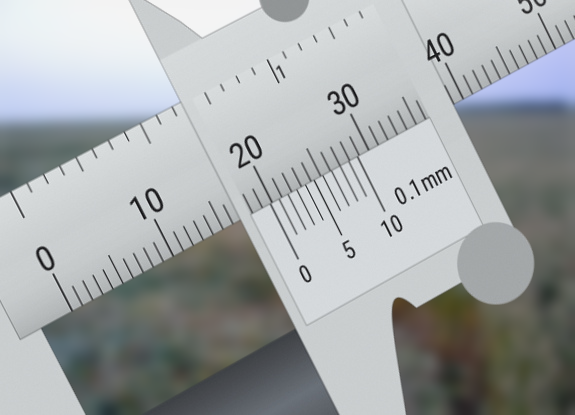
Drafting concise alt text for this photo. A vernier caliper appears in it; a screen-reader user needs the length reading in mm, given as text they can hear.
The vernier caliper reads 19.8 mm
